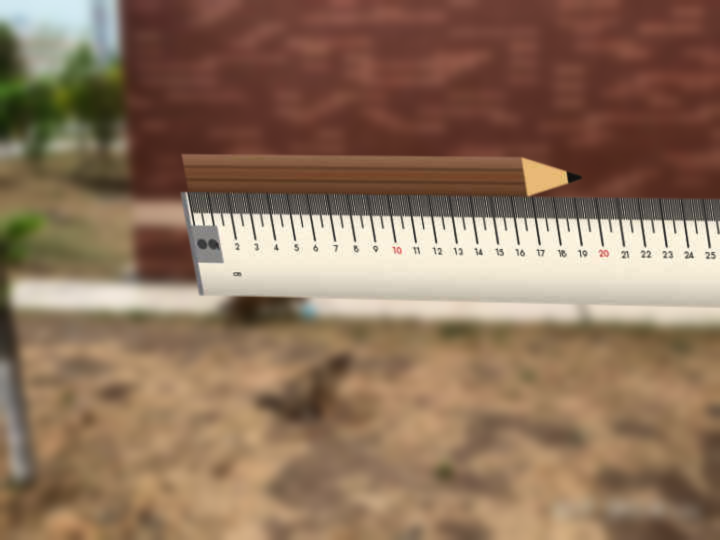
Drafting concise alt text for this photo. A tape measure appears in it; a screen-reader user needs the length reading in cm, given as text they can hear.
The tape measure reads 19.5 cm
